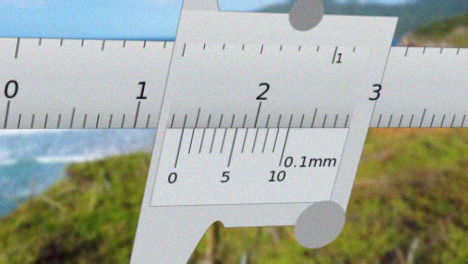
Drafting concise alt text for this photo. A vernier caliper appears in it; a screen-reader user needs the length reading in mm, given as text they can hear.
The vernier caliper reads 14.0 mm
